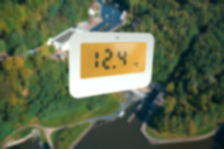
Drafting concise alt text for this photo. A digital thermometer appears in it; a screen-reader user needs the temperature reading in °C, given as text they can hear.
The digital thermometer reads 12.4 °C
